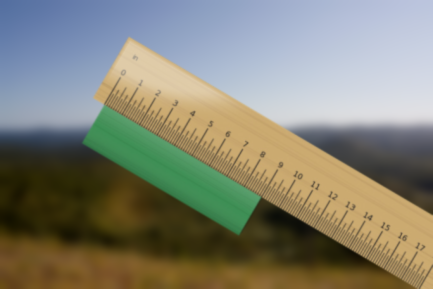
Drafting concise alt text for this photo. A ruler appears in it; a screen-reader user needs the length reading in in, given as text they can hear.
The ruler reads 9 in
